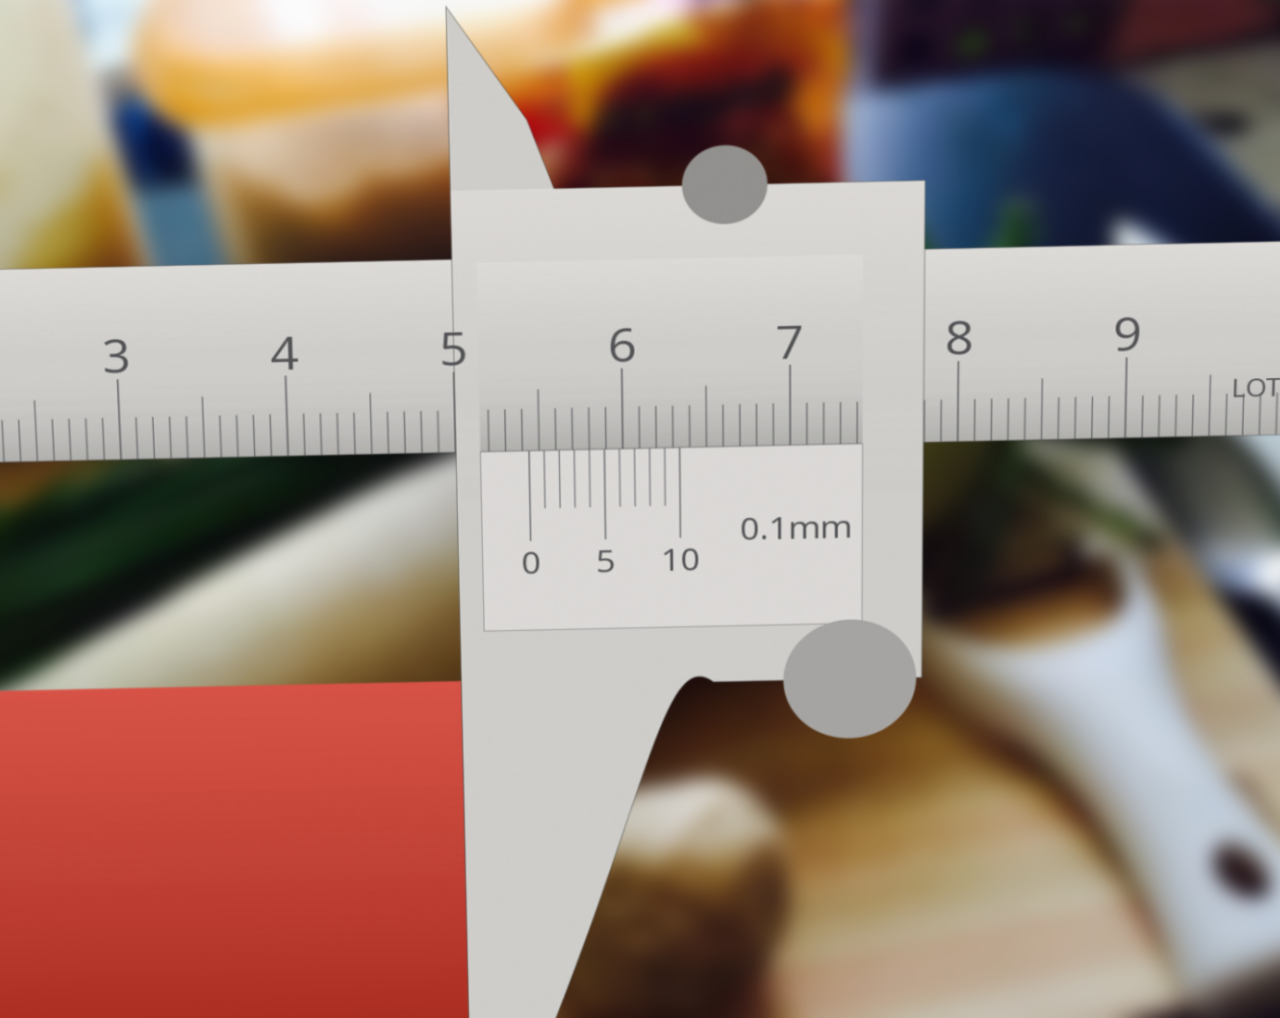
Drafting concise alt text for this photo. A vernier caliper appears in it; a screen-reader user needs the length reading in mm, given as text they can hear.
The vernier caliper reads 54.4 mm
